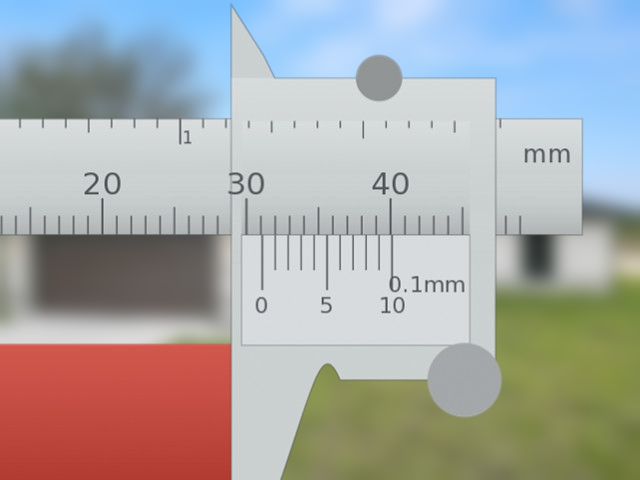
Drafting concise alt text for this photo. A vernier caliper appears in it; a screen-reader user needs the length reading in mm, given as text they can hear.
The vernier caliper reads 31.1 mm
